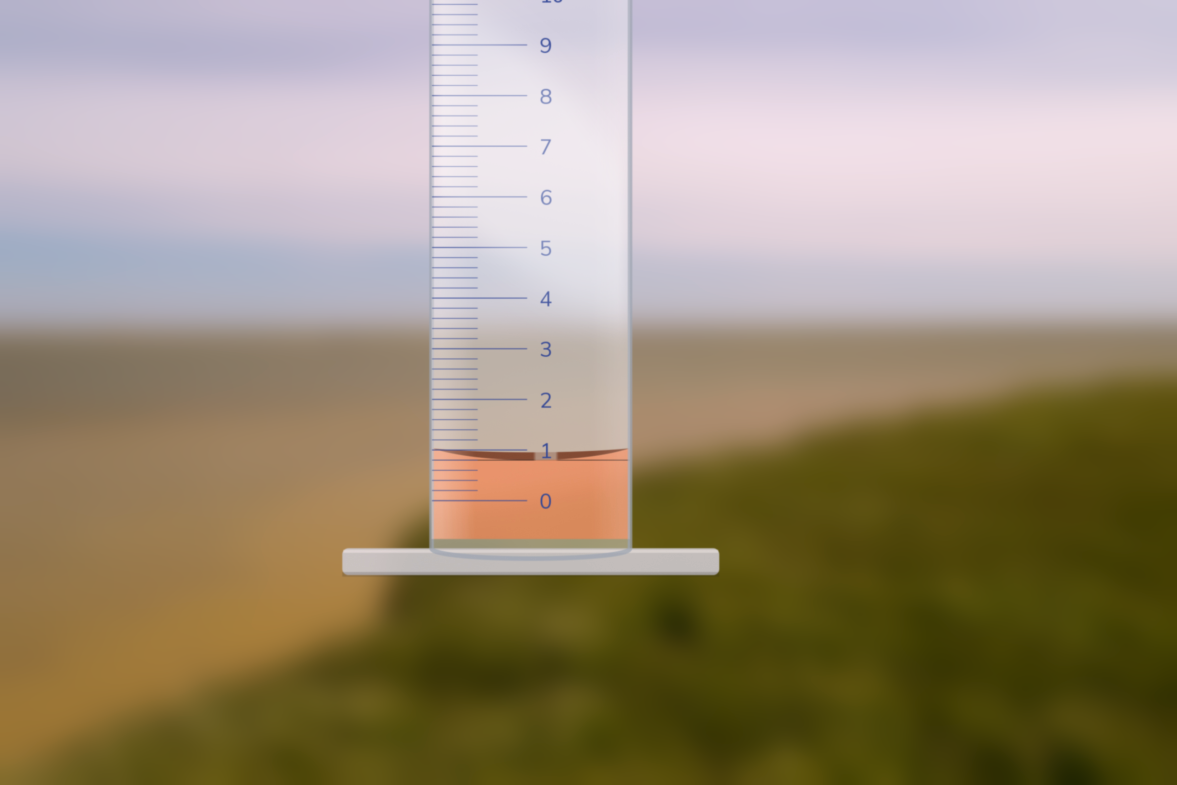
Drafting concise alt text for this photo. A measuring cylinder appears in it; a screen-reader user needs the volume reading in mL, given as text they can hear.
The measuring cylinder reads 0.8 mL
